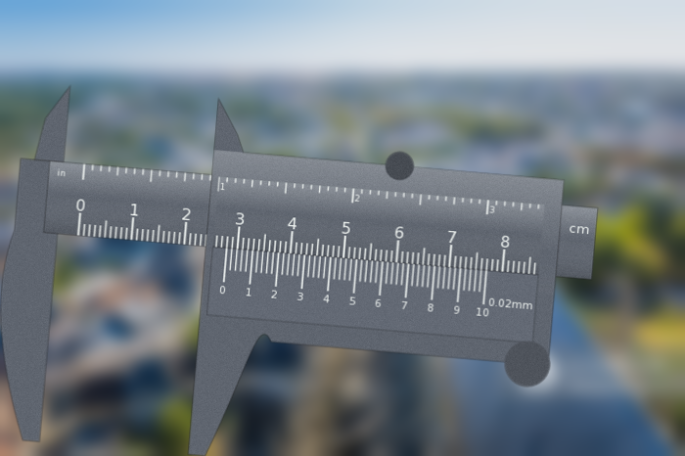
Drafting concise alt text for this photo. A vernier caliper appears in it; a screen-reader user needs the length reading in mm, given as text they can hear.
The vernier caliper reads 28.0 mm
